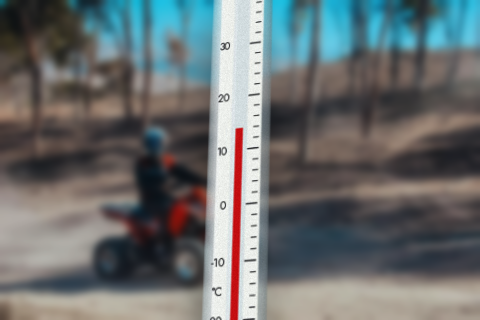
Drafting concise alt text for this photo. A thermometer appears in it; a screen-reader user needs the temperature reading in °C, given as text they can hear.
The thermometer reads 14 °C
